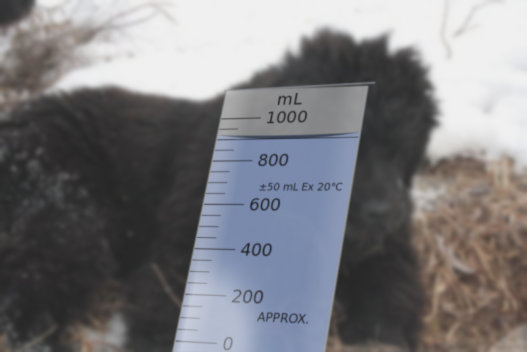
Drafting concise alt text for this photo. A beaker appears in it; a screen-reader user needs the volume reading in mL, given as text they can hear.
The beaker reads 900 mL
